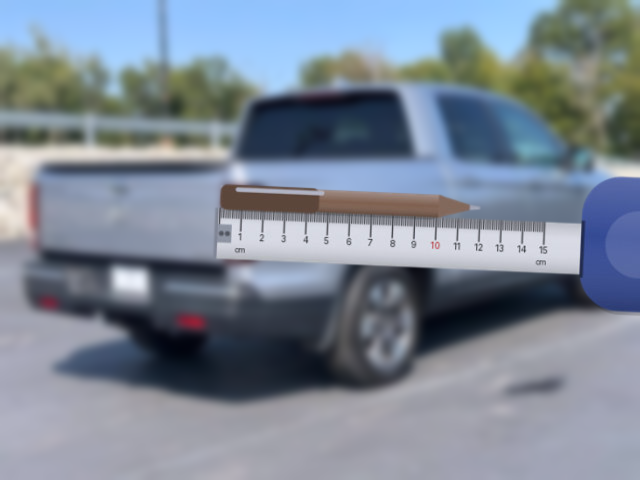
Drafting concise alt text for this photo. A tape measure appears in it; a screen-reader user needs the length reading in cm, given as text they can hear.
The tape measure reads 12 cm
